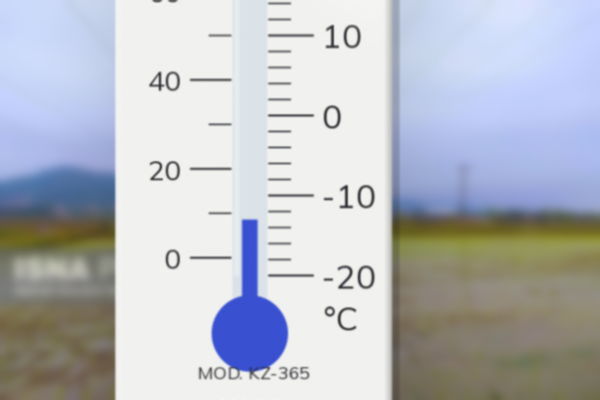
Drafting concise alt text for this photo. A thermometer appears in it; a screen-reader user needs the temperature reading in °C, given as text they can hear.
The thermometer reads -13 °C
